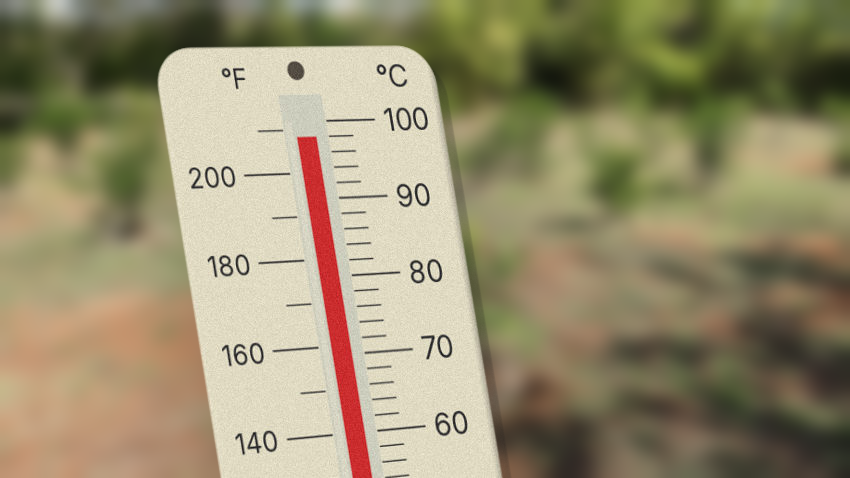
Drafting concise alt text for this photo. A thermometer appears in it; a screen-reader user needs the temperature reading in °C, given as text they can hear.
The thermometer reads 98 °C
